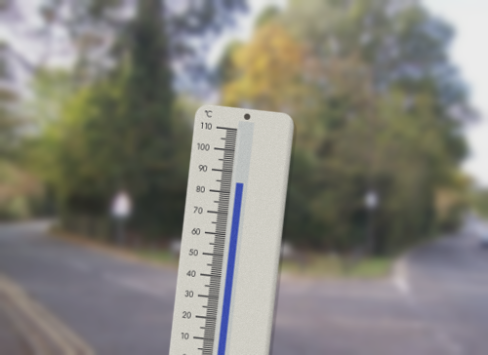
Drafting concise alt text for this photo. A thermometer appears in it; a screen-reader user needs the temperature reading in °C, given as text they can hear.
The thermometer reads 85 °C
